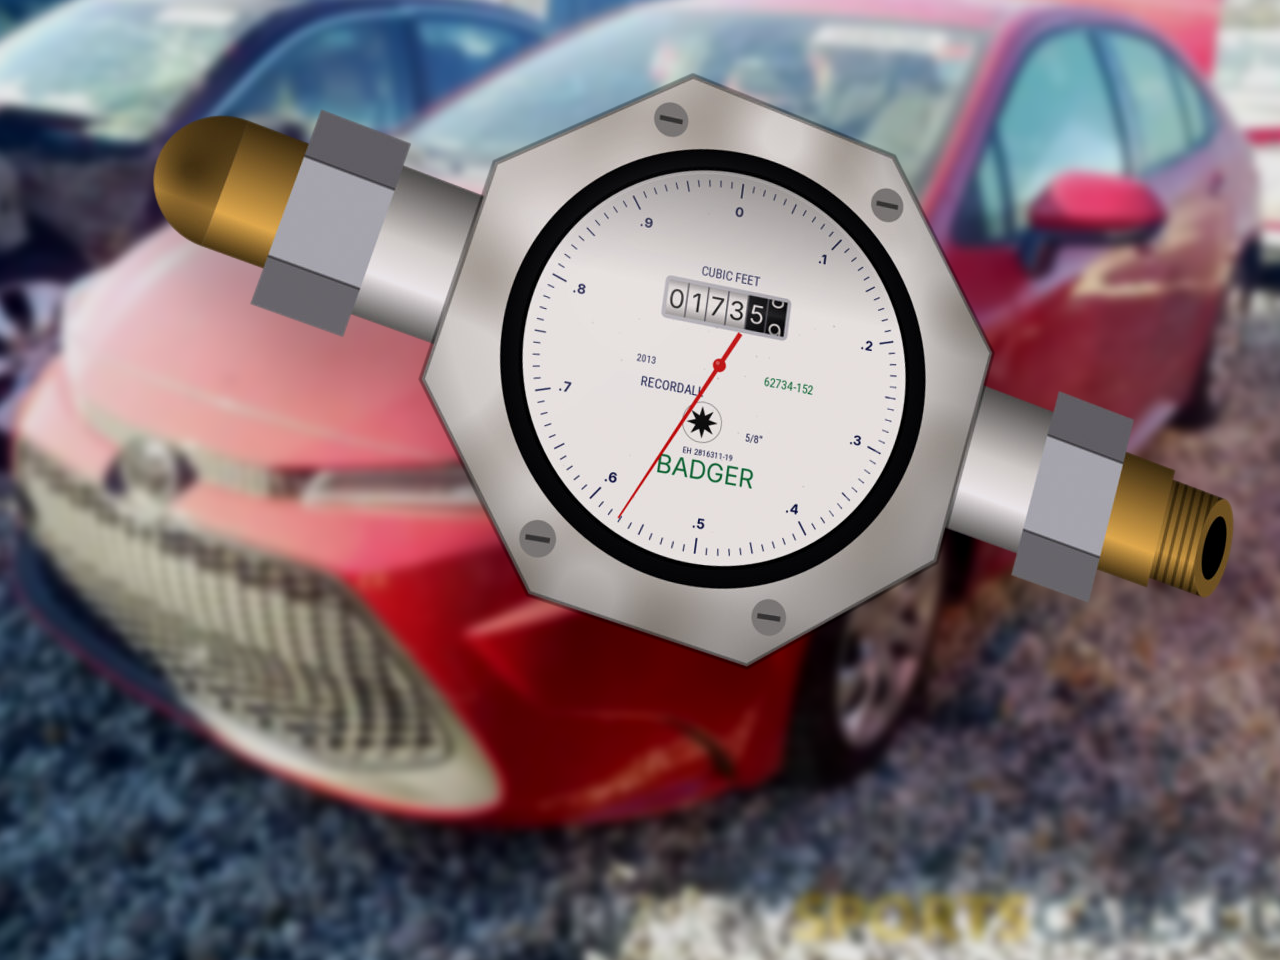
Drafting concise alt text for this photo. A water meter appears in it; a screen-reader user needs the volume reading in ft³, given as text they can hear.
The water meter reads 17358.57 ft³
